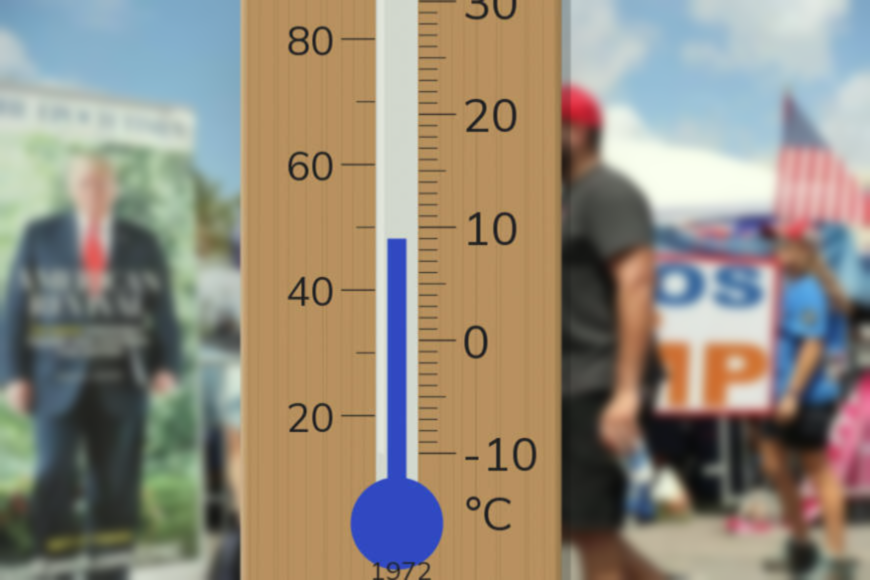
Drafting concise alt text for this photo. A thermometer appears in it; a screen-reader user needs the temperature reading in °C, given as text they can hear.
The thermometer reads 9 °C
